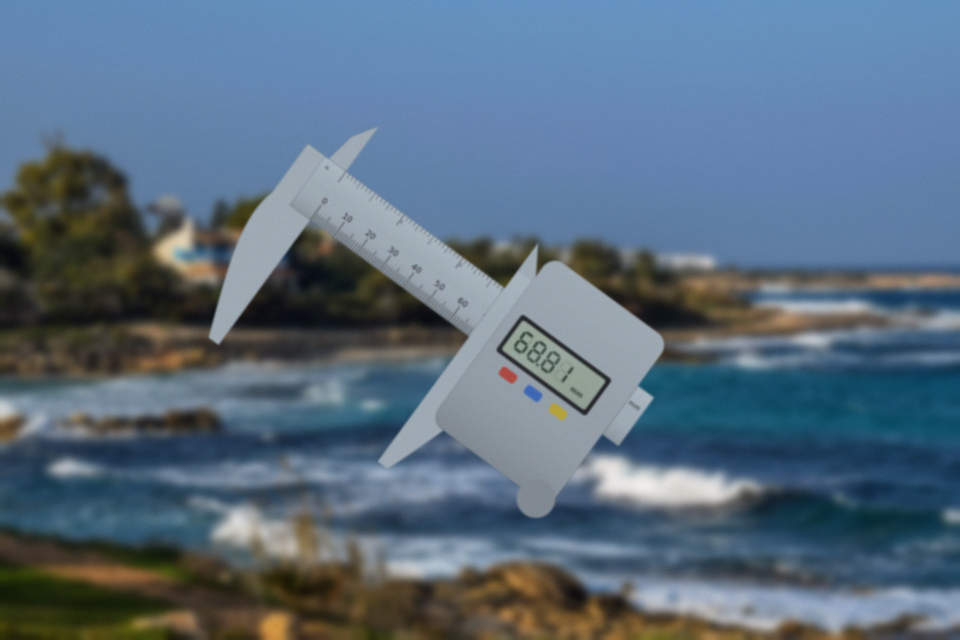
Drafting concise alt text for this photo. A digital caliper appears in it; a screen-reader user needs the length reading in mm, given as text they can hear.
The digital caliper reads 68.81 mm
